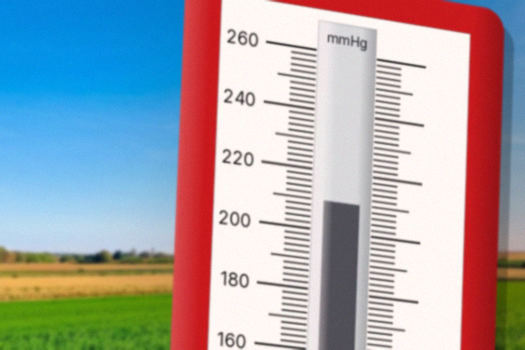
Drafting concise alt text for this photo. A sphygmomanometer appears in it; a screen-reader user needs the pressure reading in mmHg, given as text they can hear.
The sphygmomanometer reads 210 mmHg
